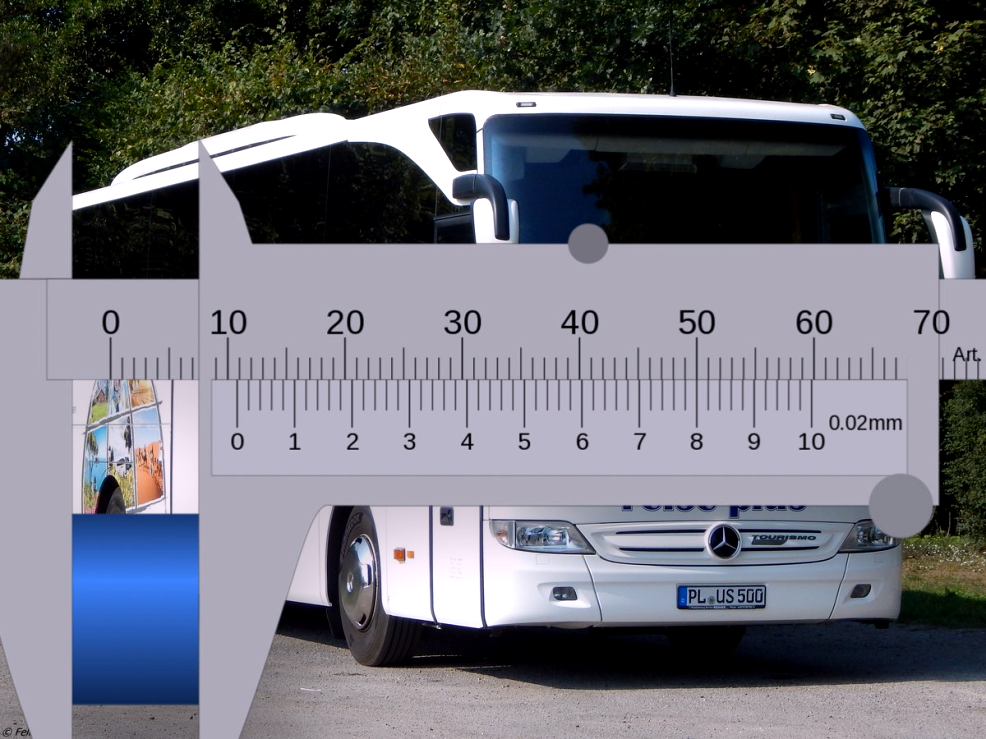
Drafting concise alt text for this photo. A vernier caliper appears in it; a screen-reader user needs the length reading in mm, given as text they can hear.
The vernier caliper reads 10.8 mm
